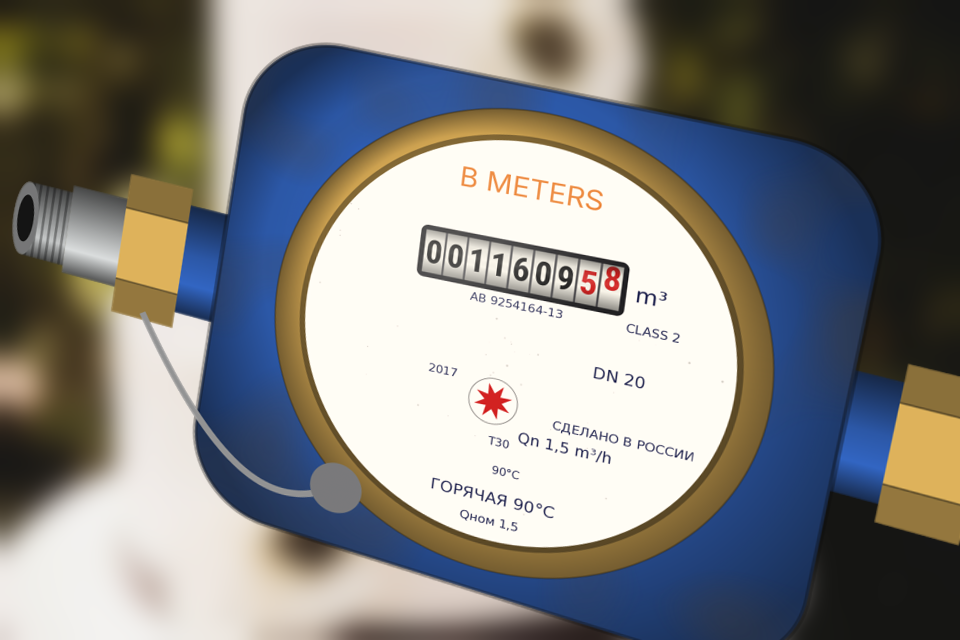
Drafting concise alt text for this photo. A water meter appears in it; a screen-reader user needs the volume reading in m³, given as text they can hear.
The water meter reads 11609.58 m³
